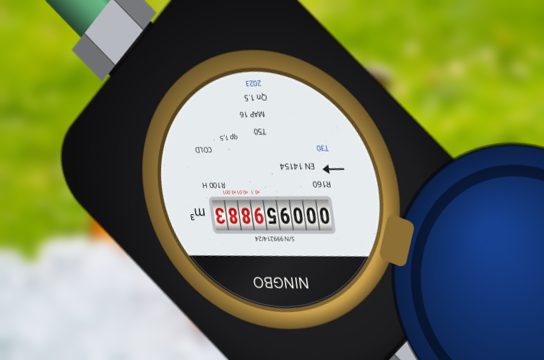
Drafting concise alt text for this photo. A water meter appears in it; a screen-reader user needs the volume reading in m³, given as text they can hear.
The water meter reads 95.9883 m³
